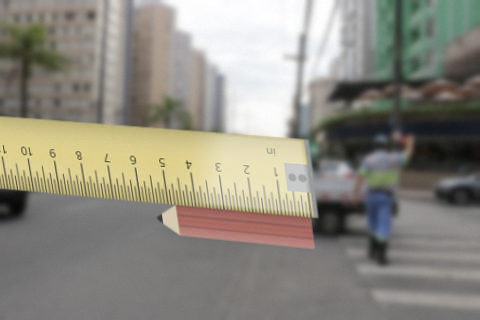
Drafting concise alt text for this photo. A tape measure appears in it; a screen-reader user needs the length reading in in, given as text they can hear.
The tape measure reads 5.5 in
